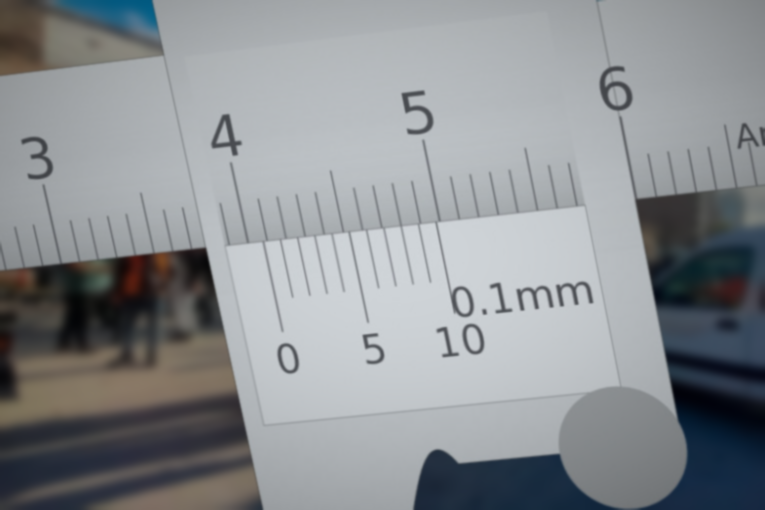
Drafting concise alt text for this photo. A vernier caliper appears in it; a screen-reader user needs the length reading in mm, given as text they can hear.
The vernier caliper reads 40.8 mm
